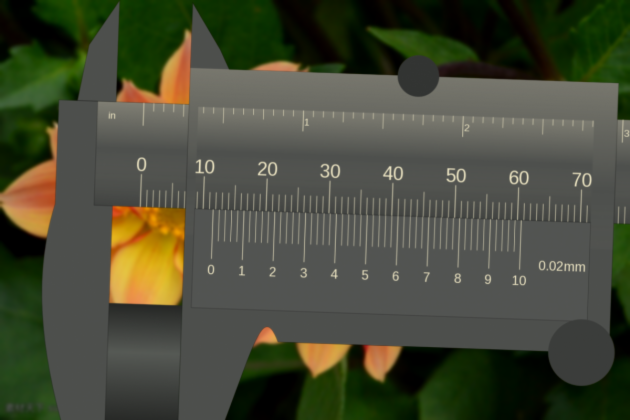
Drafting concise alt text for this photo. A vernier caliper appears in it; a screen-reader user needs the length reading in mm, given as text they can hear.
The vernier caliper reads 11.6 mm
